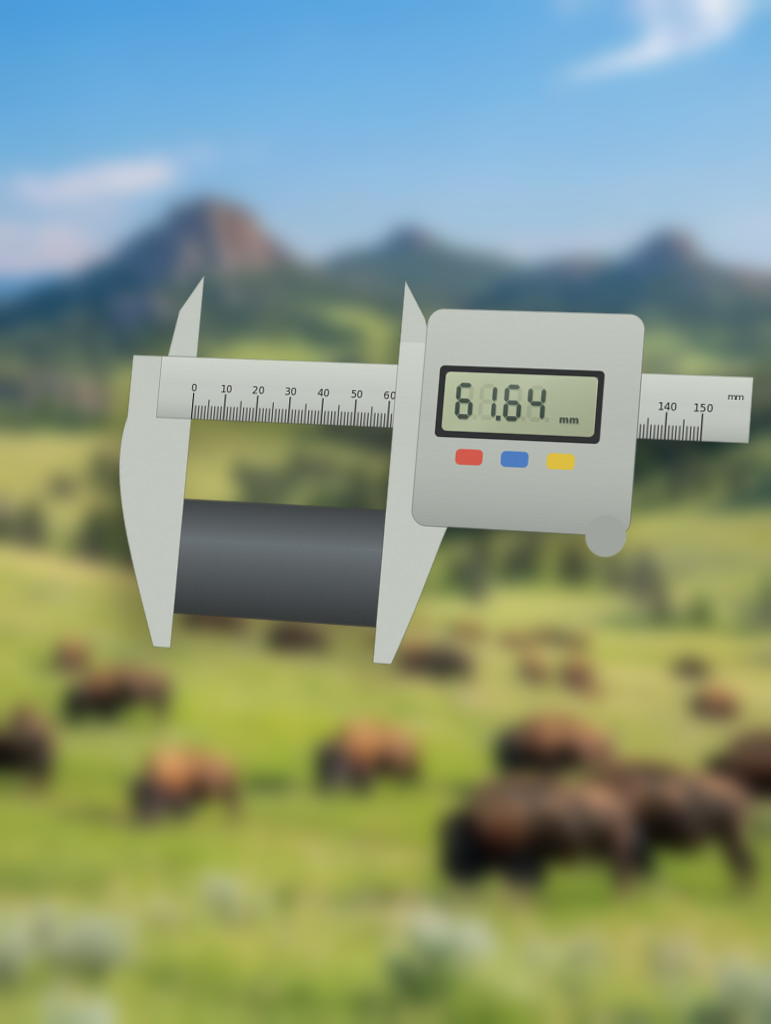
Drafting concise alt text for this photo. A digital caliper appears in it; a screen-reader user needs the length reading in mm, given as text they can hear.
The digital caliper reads 61.64 mm
